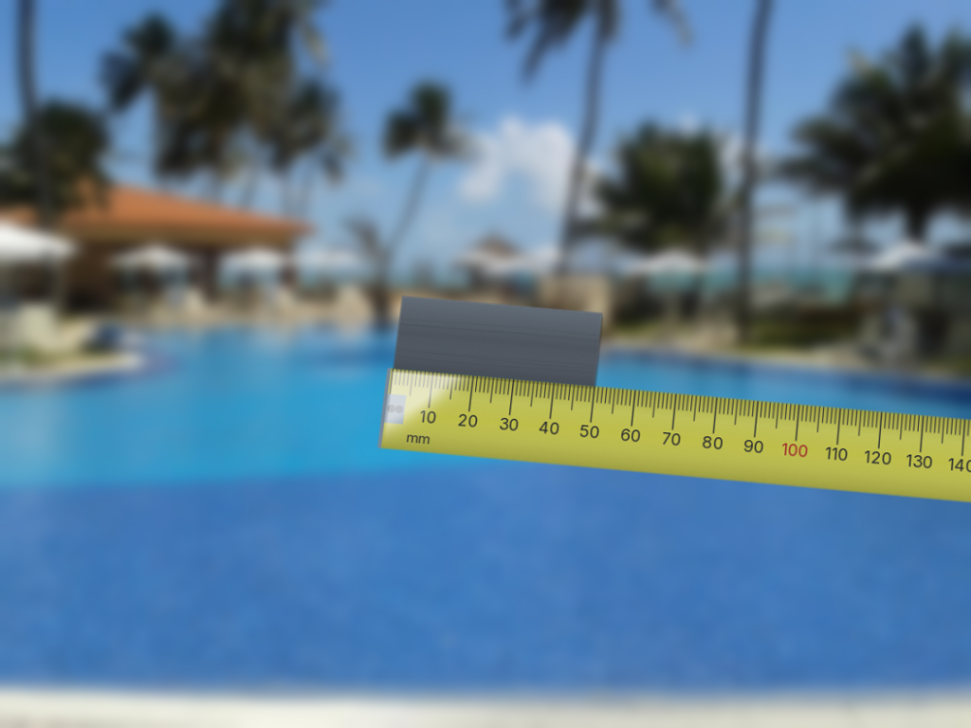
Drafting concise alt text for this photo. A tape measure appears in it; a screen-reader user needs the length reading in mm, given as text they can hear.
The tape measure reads 50 mm
